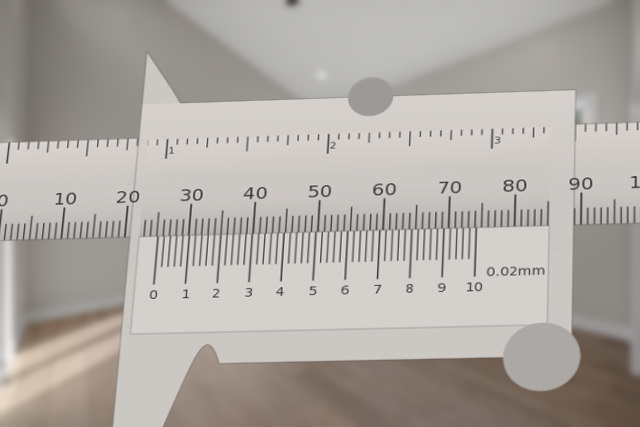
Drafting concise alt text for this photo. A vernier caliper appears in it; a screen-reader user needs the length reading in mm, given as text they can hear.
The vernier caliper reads 25.2 mm
